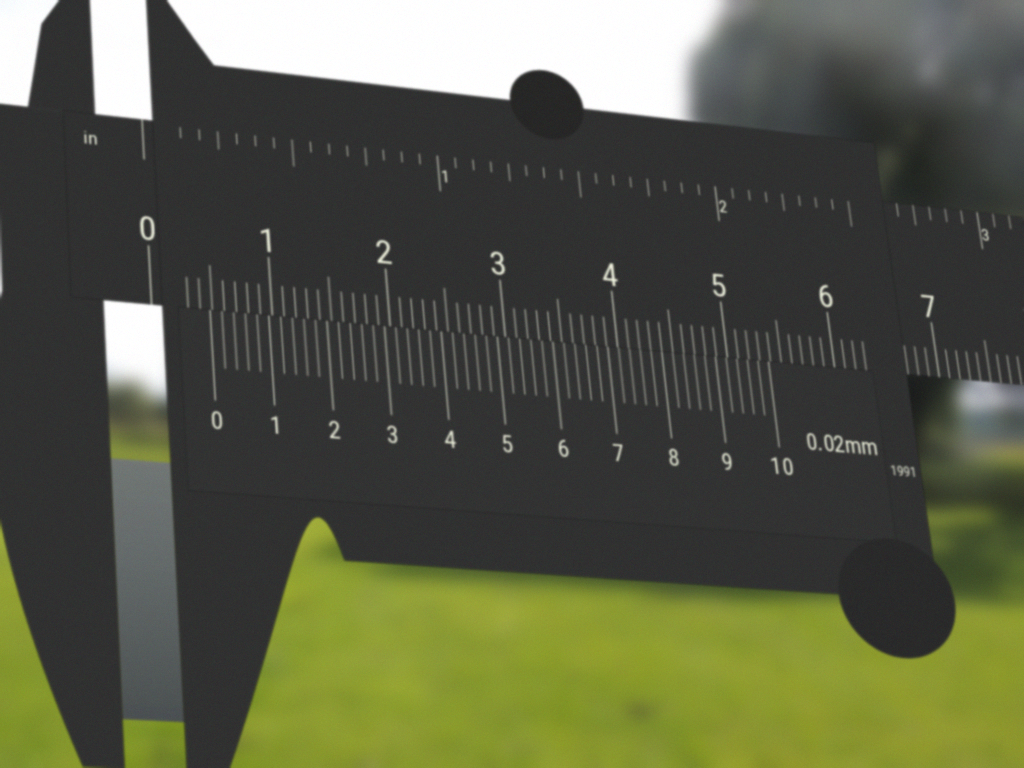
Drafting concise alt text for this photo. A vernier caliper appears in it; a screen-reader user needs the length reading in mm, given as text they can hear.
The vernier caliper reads 4.8 mm
